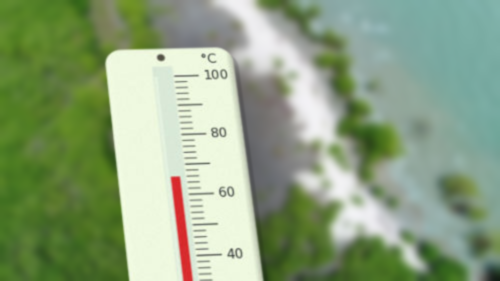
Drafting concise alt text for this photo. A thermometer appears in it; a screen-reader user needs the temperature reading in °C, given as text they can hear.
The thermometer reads 66 °C
